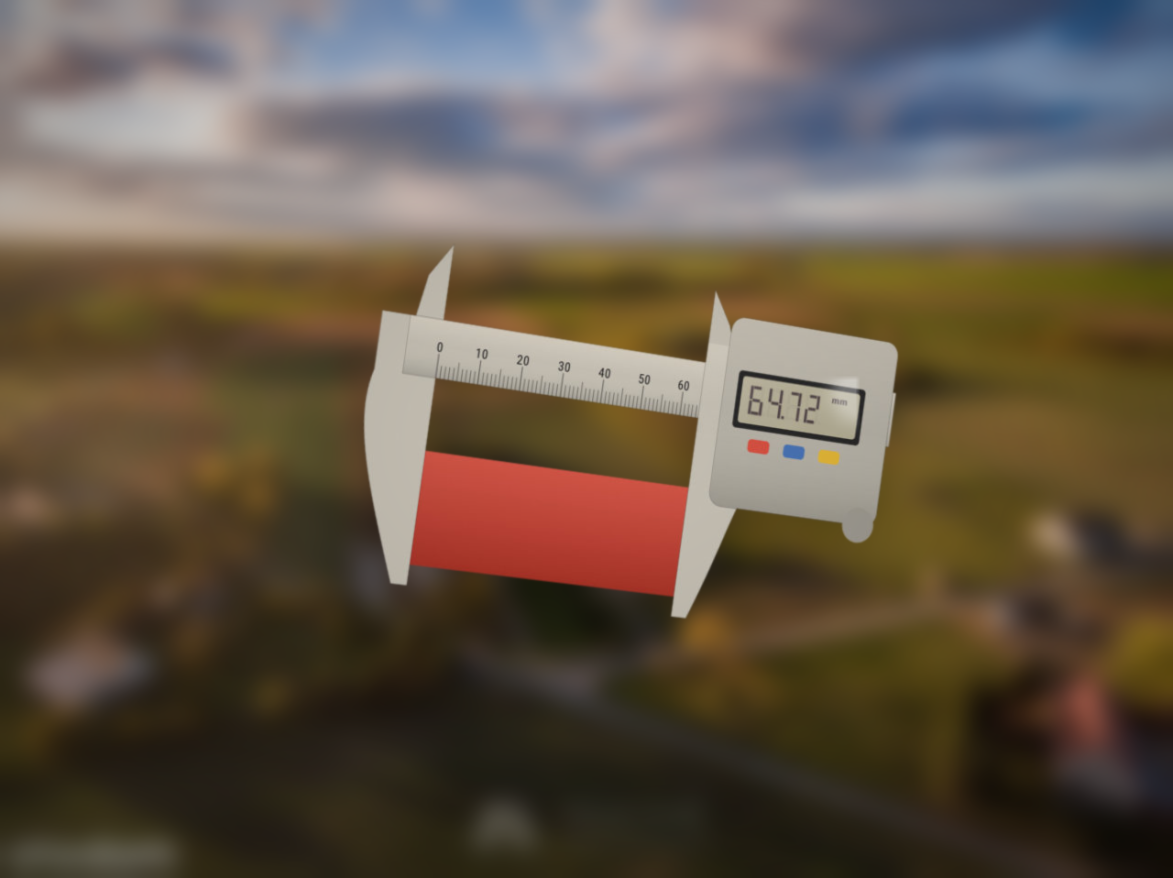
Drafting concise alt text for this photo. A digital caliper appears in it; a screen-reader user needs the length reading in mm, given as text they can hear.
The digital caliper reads 64.72 mm
